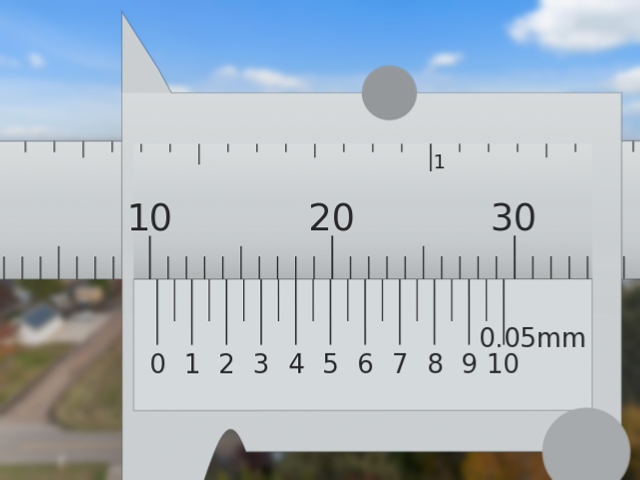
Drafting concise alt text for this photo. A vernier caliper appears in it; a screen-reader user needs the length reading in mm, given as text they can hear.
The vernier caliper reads 10.4 mm
